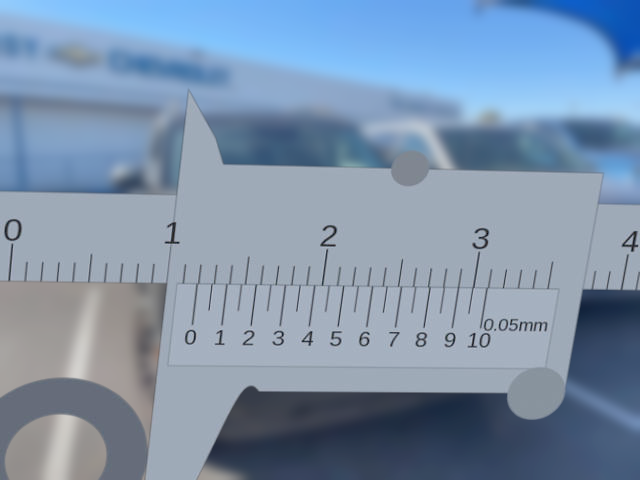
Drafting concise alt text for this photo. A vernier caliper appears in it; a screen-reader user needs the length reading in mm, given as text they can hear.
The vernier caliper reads 11.9 mm
